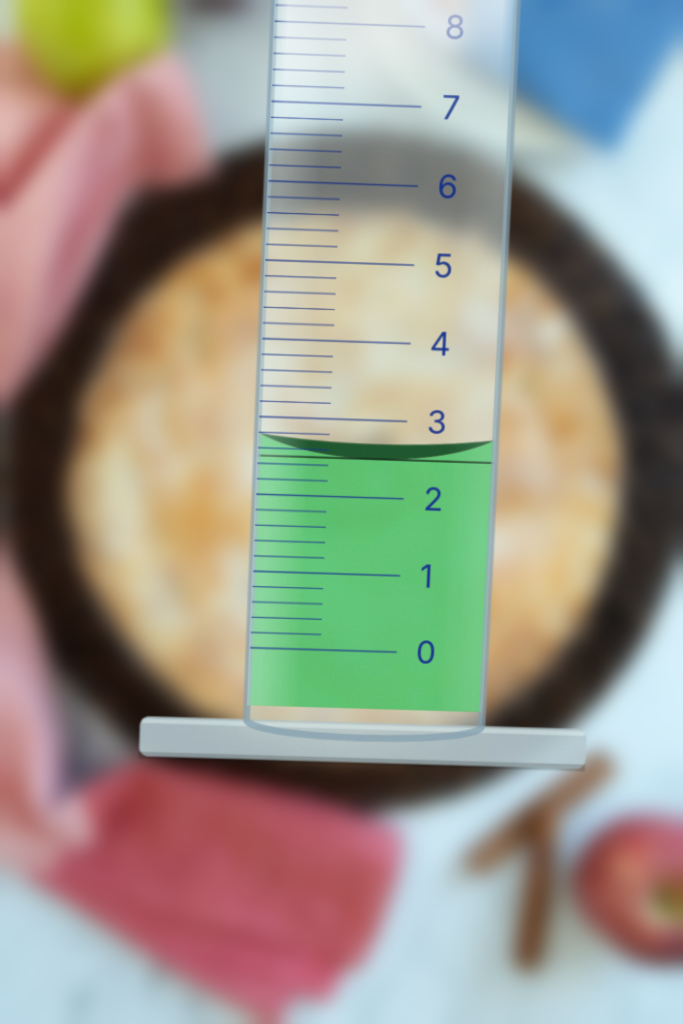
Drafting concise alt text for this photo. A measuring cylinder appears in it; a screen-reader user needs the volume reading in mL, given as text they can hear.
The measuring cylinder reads 2.5 mL
